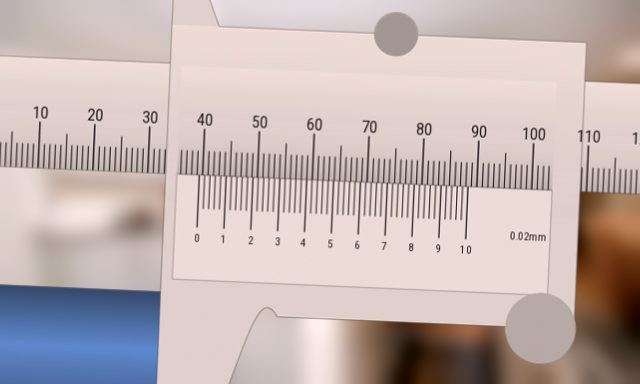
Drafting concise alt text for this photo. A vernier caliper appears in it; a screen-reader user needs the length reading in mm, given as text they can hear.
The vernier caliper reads 39.4 mm
